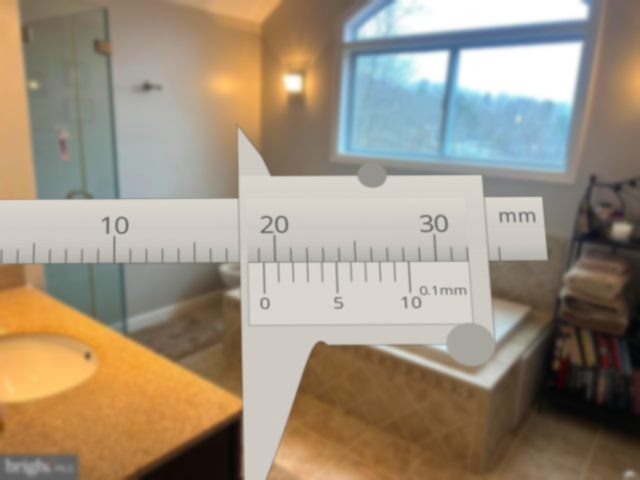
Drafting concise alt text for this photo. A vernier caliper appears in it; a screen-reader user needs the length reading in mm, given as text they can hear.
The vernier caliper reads 19.3 mm
